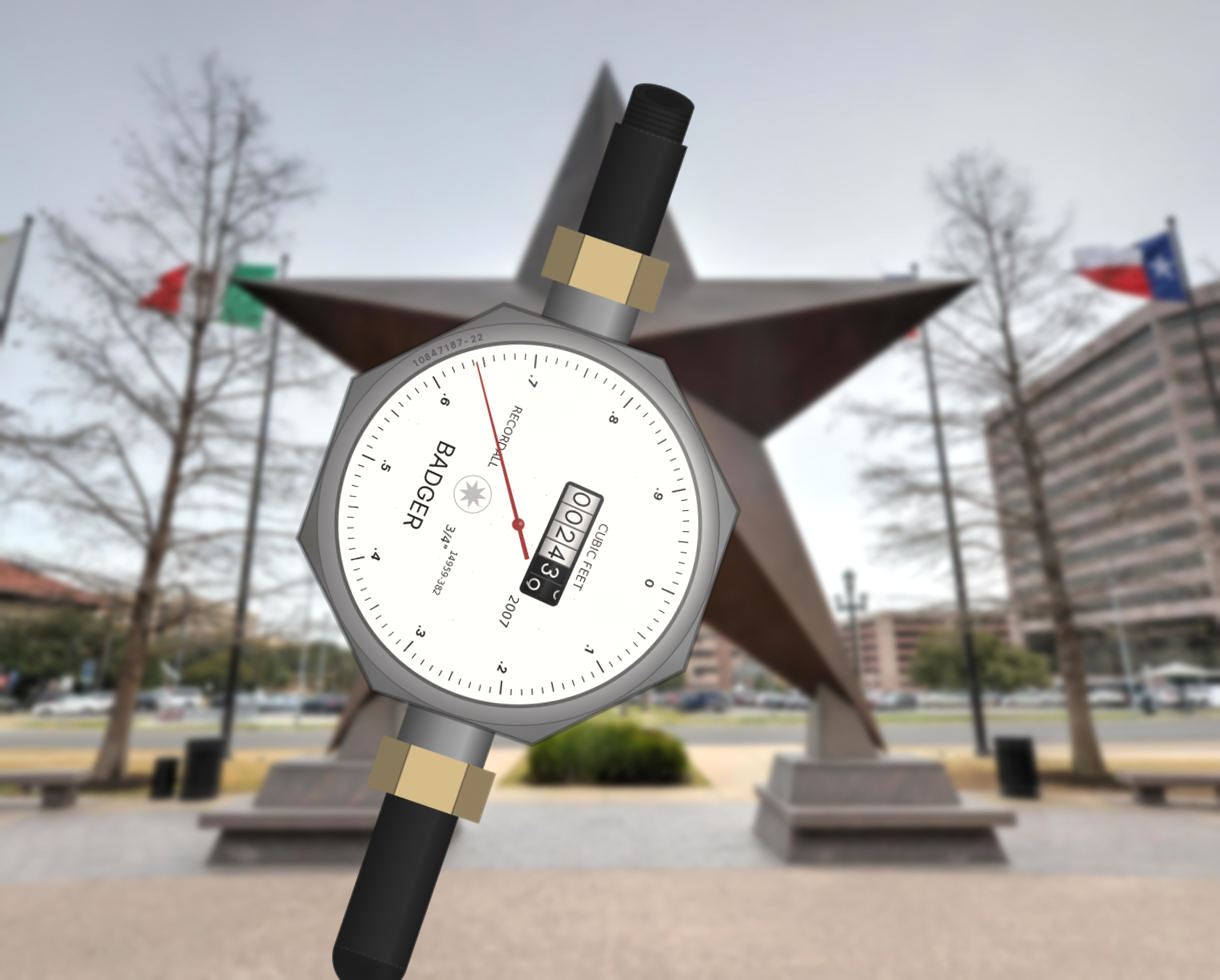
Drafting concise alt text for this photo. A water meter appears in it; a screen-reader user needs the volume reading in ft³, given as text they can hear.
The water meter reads 2438.64 ft³
